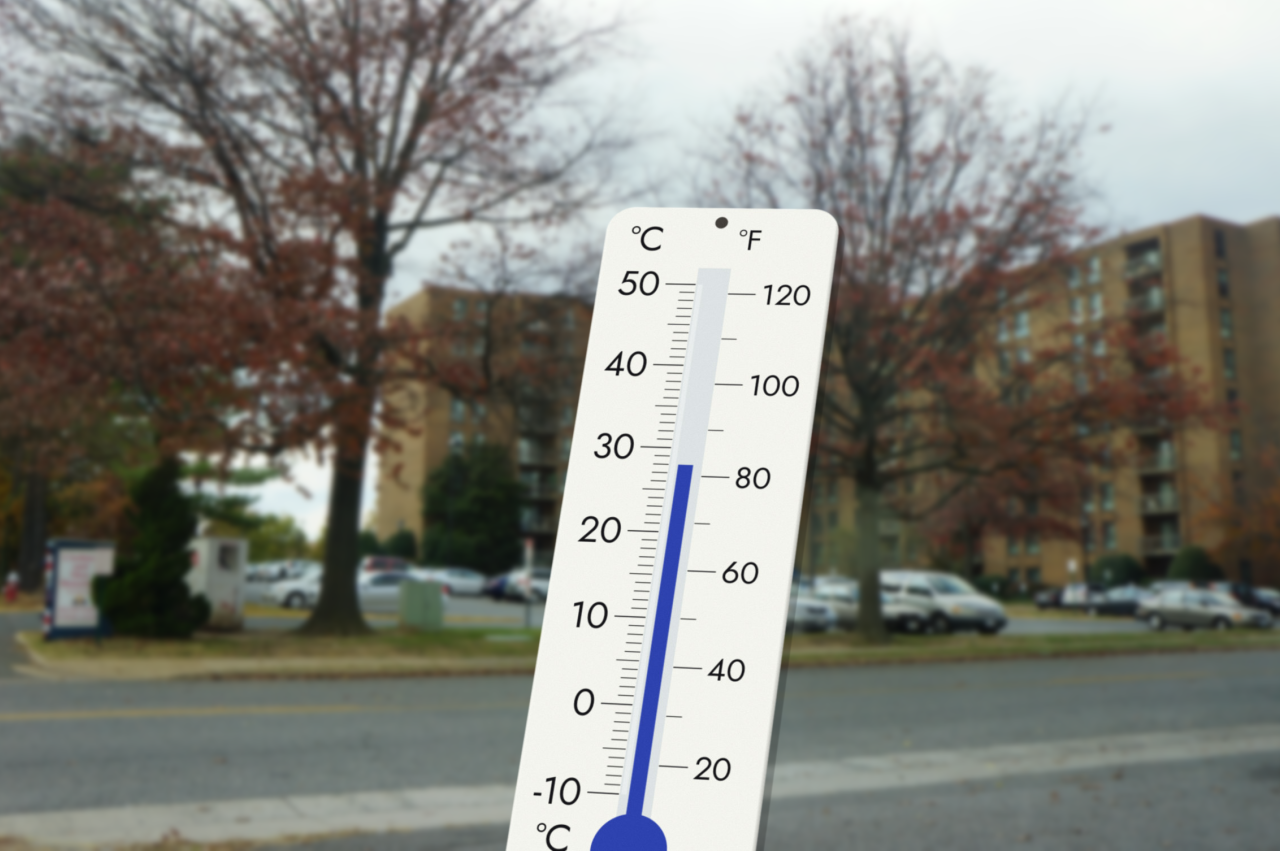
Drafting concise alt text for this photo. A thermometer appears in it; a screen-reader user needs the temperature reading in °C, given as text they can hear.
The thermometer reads 28 °C
